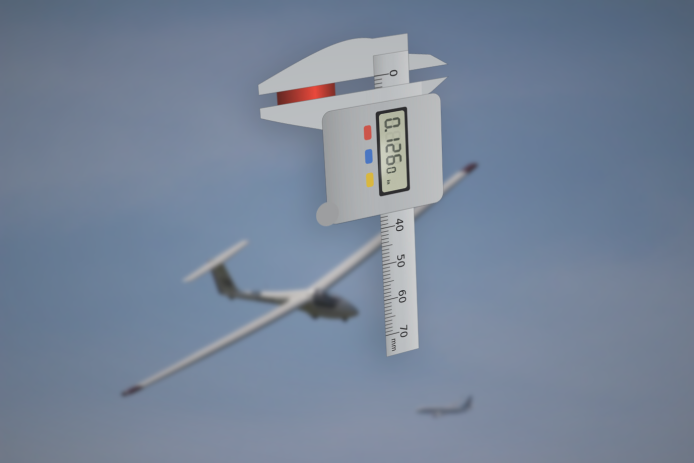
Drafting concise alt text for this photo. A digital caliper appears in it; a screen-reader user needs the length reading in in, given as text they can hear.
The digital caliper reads 0.1260 in
